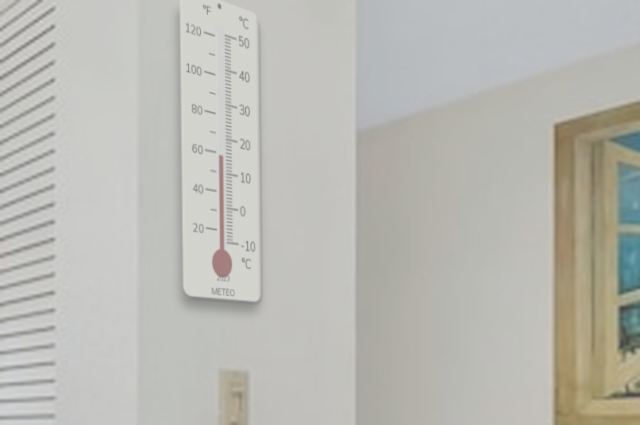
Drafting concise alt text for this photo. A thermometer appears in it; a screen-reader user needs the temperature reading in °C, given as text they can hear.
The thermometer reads 15 °C
